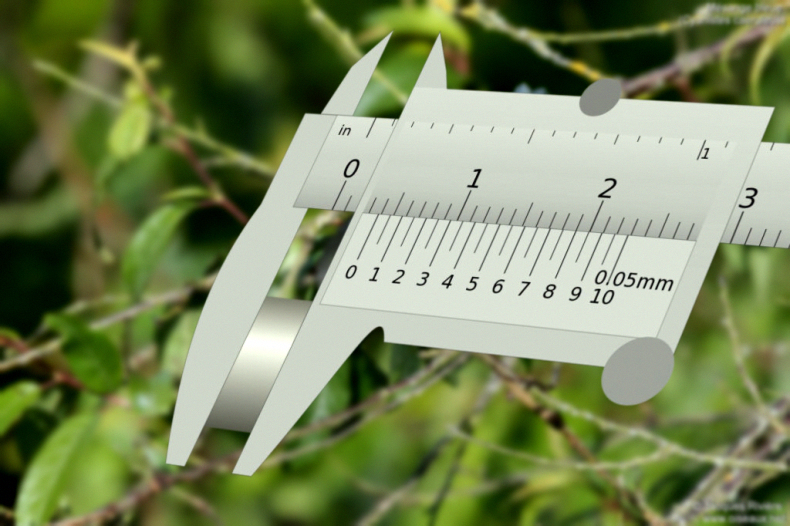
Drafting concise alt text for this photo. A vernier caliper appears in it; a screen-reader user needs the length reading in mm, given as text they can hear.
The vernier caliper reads 3.8 mm
